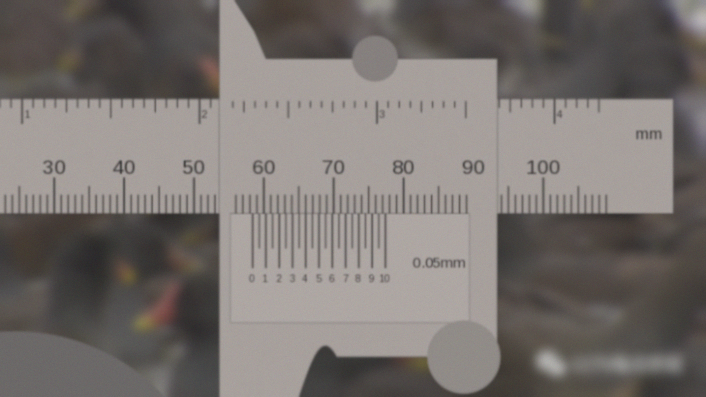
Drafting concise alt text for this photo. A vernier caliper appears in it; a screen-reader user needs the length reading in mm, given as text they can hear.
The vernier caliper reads 58.4 mm
